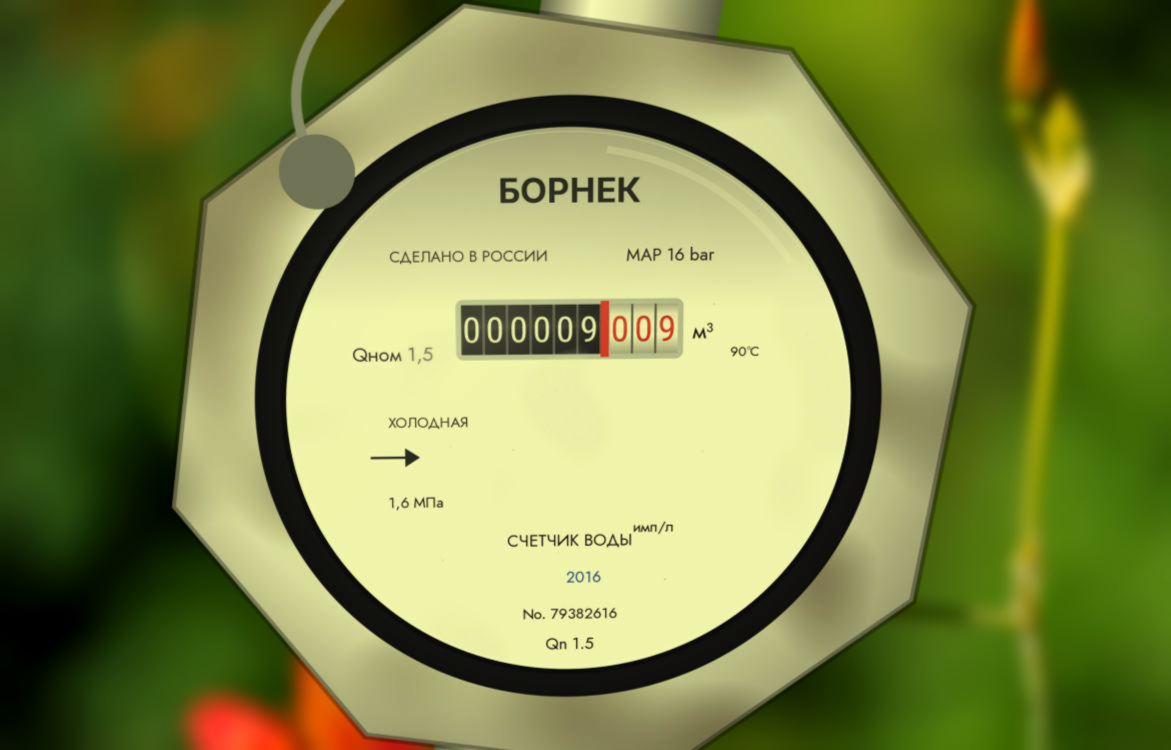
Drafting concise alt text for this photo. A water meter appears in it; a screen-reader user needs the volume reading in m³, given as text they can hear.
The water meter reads 9.009 m³
